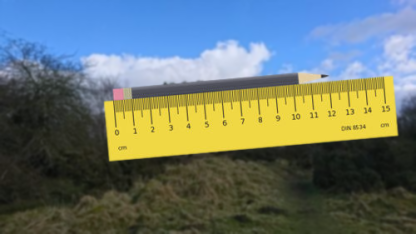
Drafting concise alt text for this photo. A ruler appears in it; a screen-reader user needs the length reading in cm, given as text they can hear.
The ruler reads 12 cm
